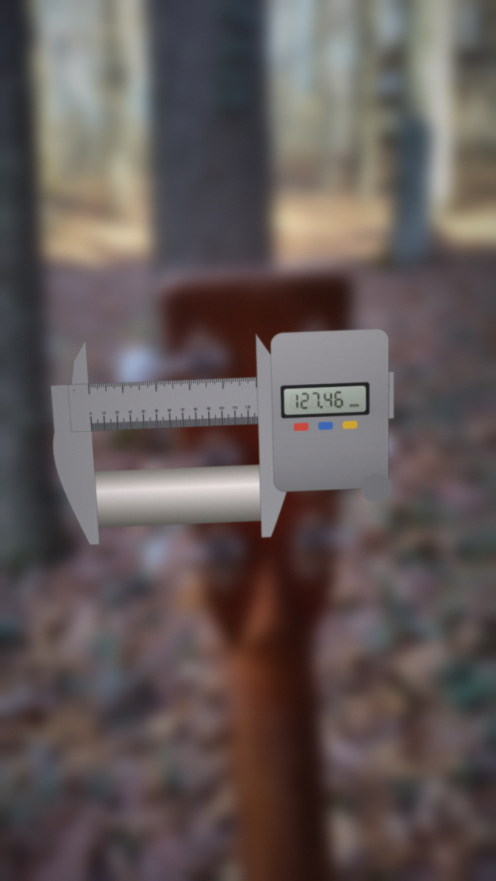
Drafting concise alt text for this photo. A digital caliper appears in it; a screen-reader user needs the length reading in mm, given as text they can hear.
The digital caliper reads 127.46 mm
